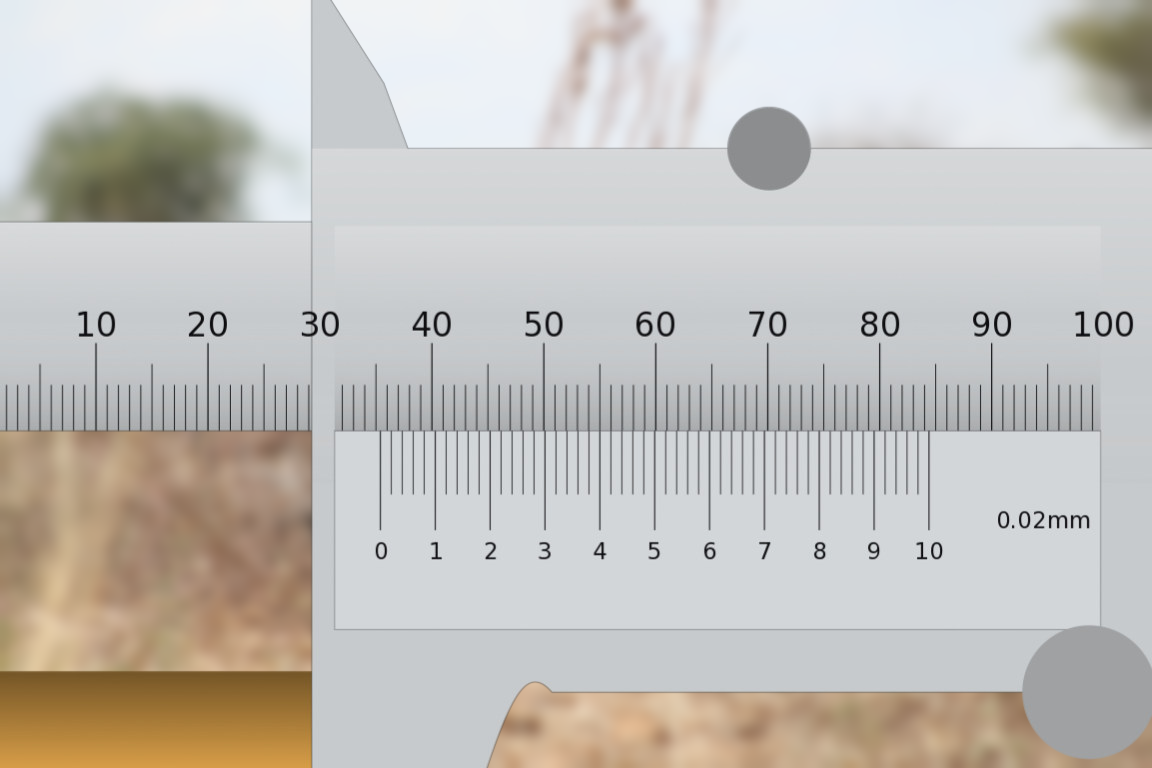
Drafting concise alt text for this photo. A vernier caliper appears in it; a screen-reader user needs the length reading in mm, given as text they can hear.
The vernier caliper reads 35.4 mm
